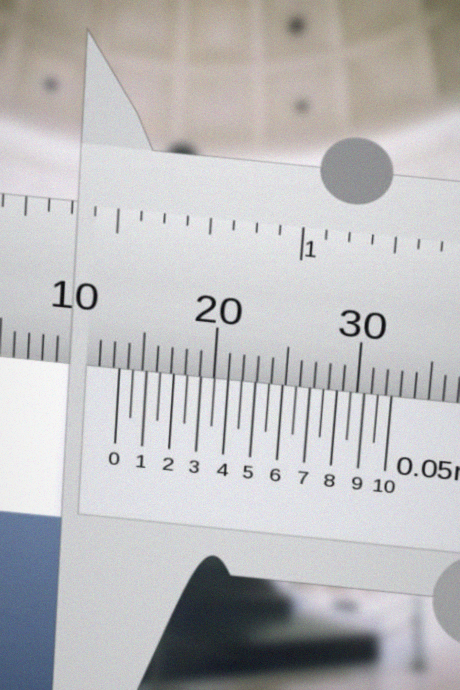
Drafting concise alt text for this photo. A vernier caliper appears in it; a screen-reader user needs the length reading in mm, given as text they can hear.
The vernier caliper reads 13.4 mm
